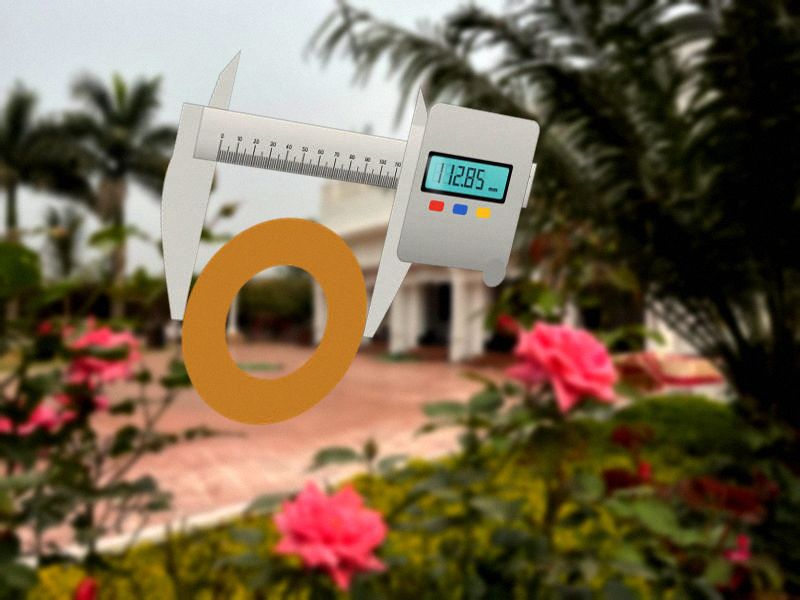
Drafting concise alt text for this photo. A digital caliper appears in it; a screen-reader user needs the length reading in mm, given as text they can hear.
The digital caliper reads 112.85 mm
